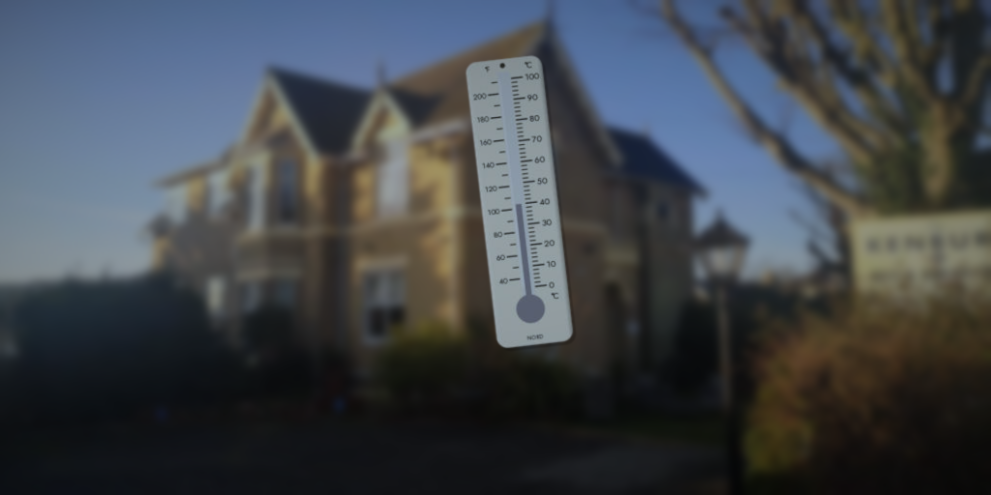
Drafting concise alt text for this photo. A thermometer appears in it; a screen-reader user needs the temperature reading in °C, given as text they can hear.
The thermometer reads 40 °C
